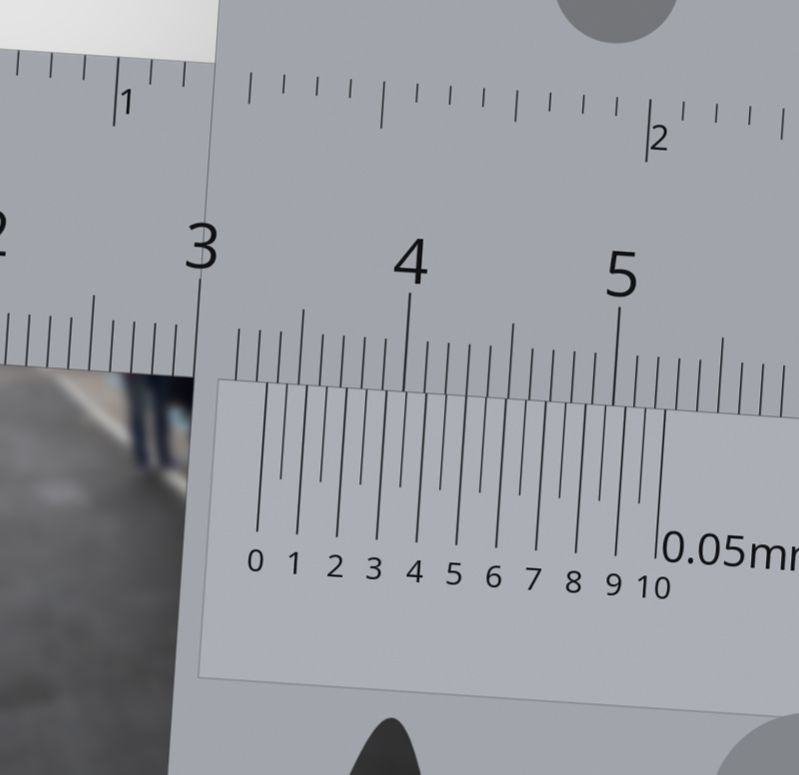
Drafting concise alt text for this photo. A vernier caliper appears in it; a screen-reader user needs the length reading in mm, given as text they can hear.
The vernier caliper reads 33.5 mm
